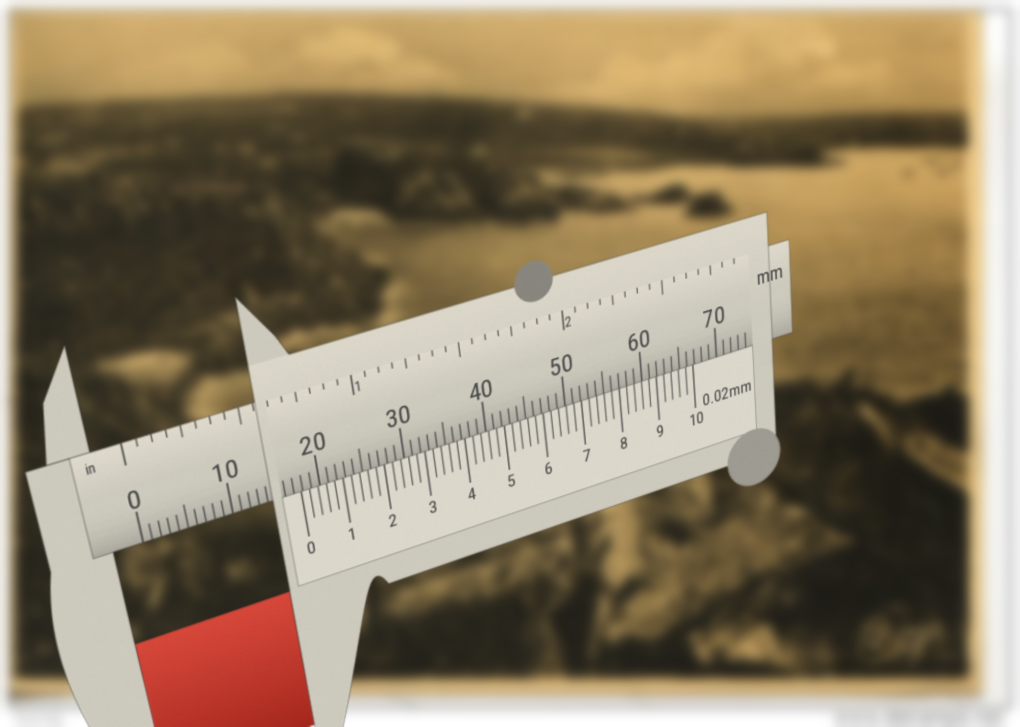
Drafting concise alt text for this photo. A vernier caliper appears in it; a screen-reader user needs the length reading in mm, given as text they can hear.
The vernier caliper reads 17.8 mm
